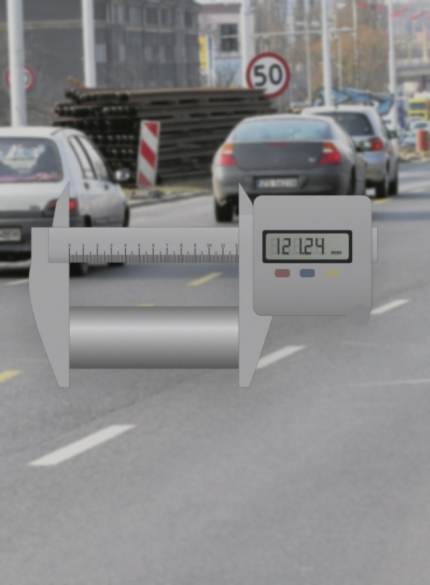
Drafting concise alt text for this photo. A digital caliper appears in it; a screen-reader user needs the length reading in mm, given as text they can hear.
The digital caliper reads 121.24 mm
